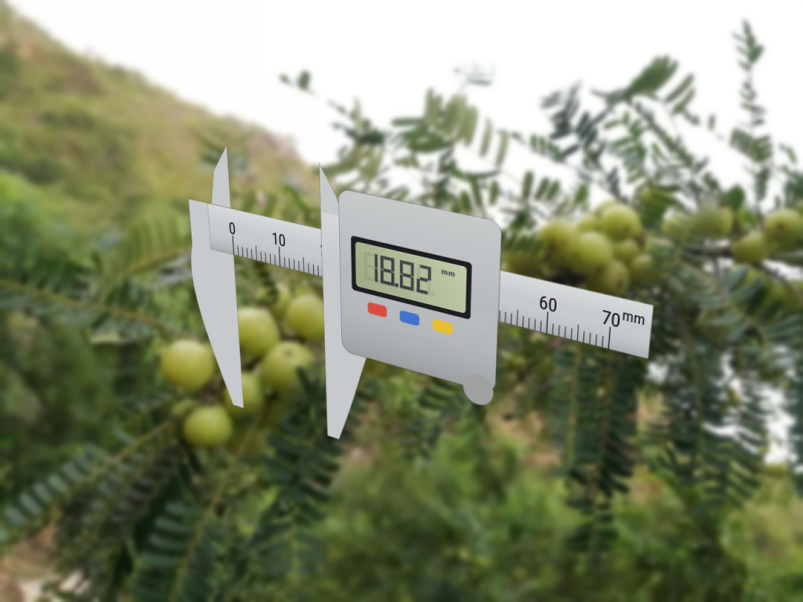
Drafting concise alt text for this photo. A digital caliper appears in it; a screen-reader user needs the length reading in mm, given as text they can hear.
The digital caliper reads 18.82 mm
